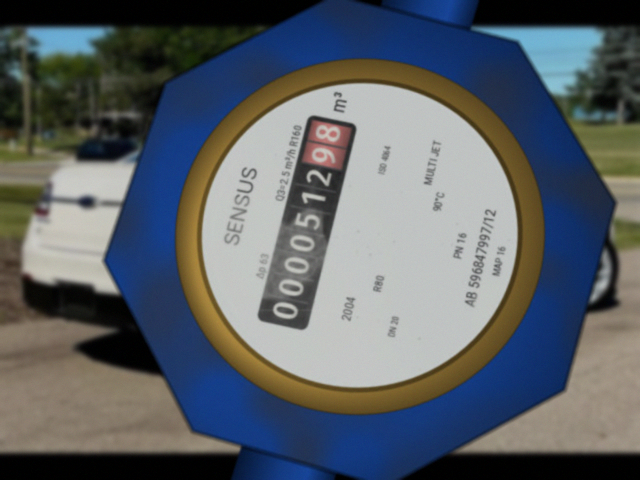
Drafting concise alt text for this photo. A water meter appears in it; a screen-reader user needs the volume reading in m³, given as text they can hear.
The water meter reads 512.98 m³
